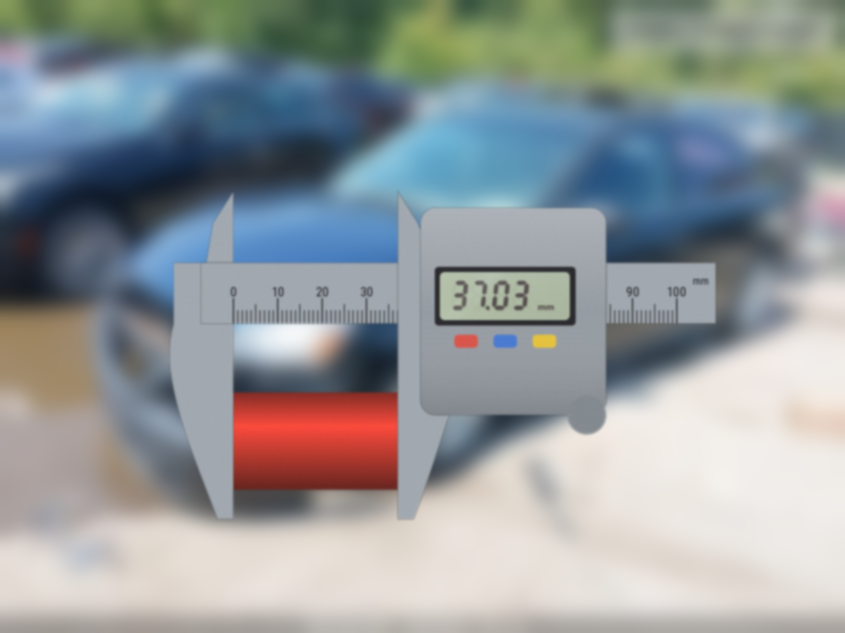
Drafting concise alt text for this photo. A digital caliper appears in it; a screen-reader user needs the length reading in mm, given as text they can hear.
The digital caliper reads 37.03 mm
